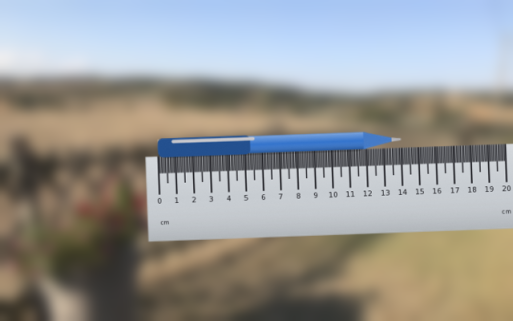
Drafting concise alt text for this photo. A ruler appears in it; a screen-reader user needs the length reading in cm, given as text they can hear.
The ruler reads 14 cm
